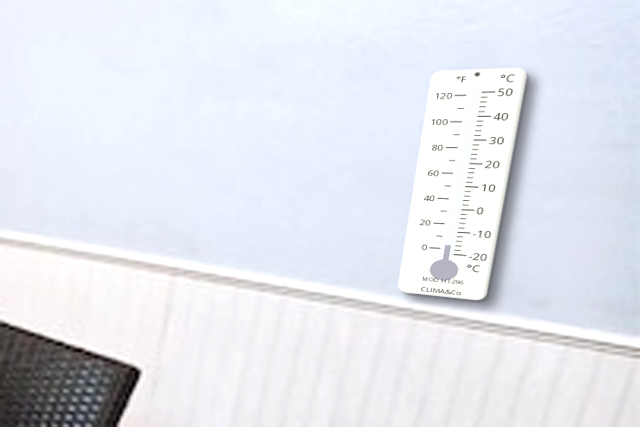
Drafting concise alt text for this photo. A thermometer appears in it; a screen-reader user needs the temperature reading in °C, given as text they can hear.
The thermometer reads -16 °C
